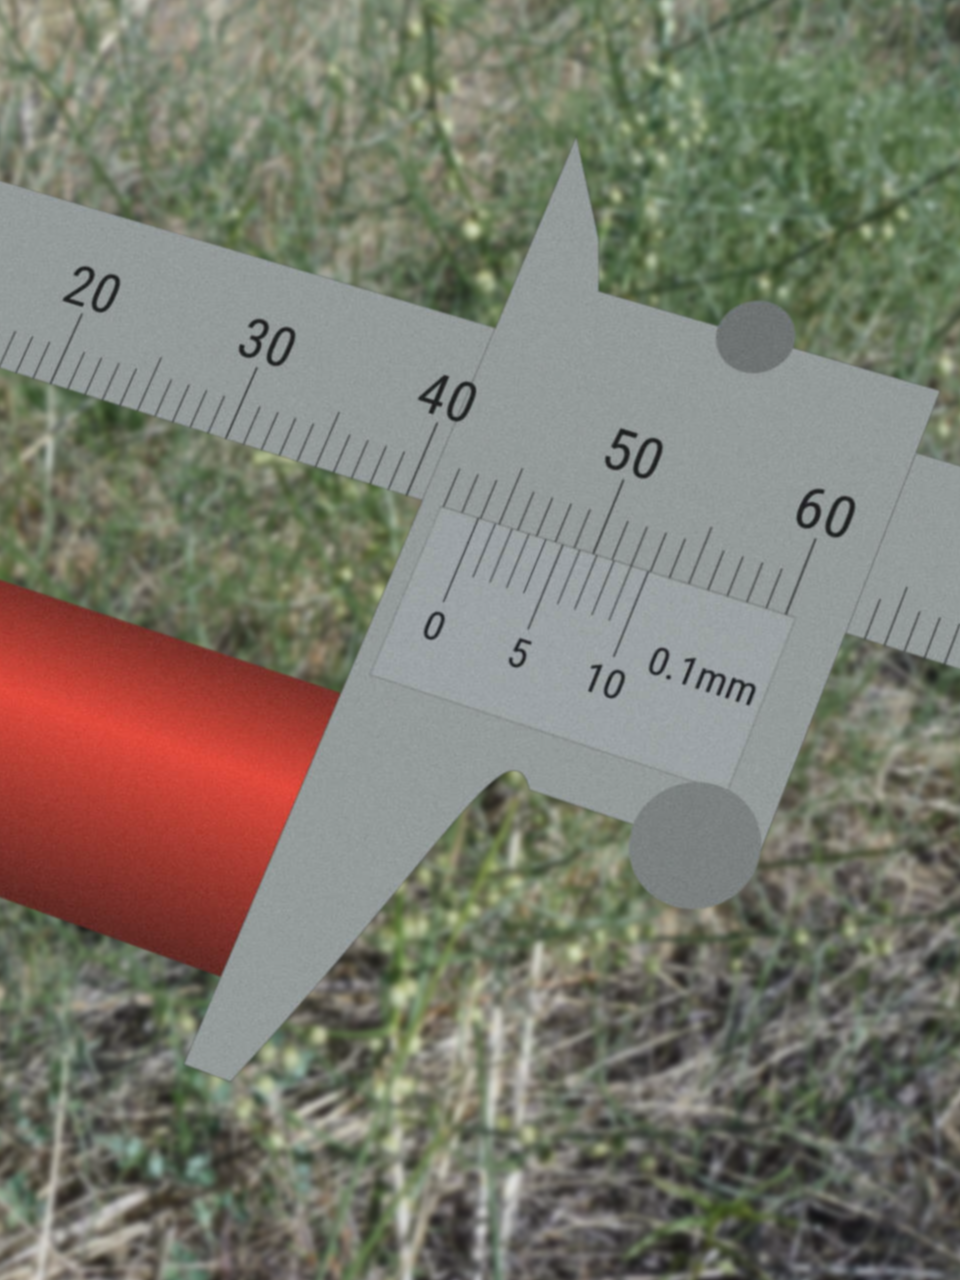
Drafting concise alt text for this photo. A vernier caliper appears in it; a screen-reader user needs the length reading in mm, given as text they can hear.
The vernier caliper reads 43.9 mm
